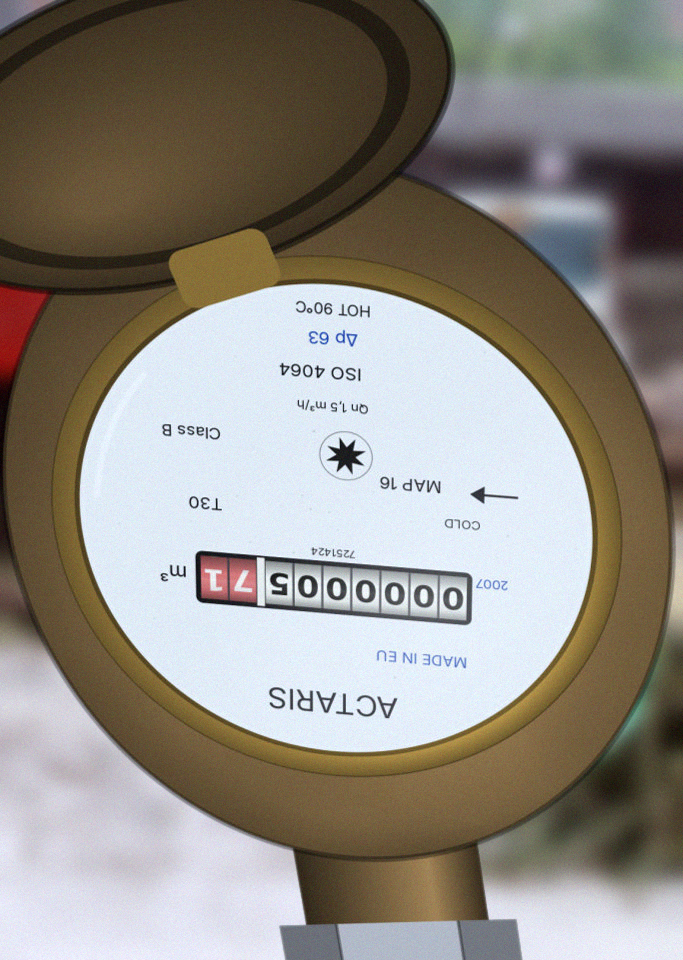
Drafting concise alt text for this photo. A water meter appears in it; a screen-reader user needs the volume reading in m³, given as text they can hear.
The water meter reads 5.71 m³
